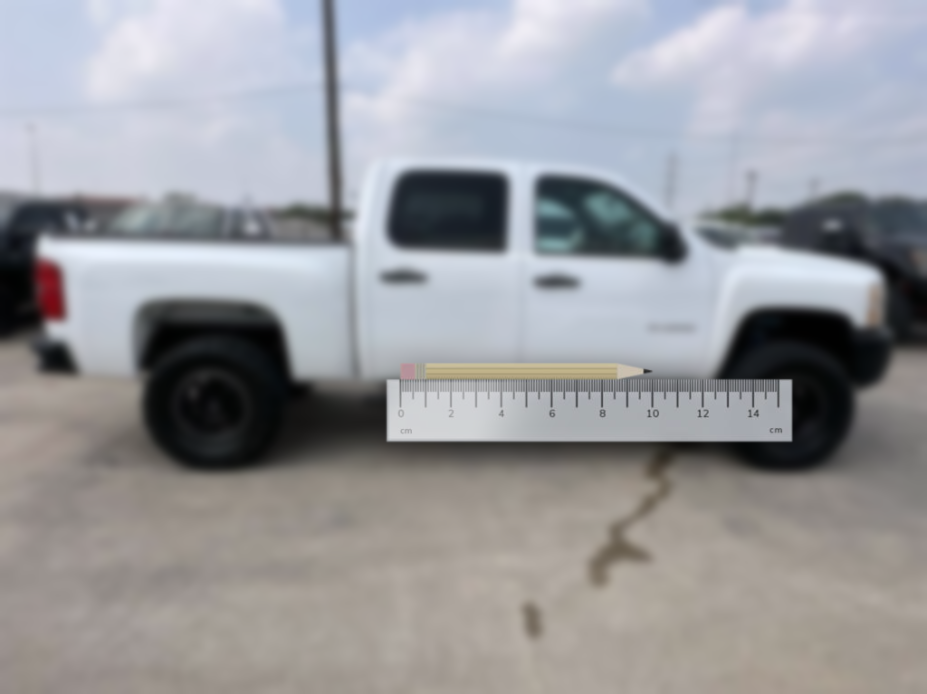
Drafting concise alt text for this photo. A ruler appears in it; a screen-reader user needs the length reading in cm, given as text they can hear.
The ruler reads 10 cm
